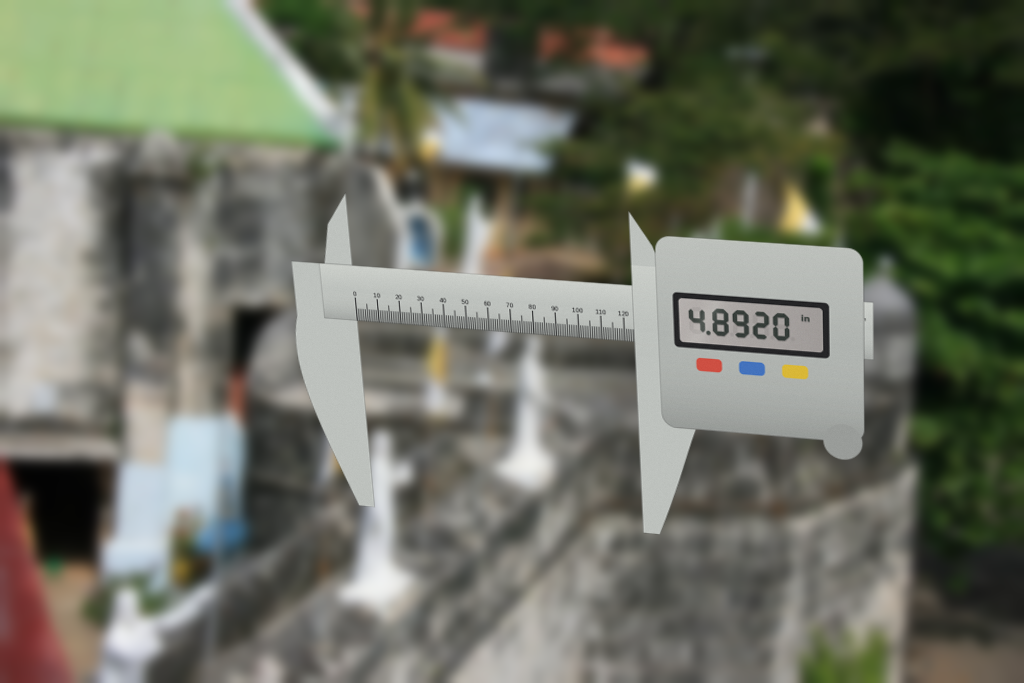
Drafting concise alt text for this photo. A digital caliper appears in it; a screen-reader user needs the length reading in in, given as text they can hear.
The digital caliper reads 4.8920 in
